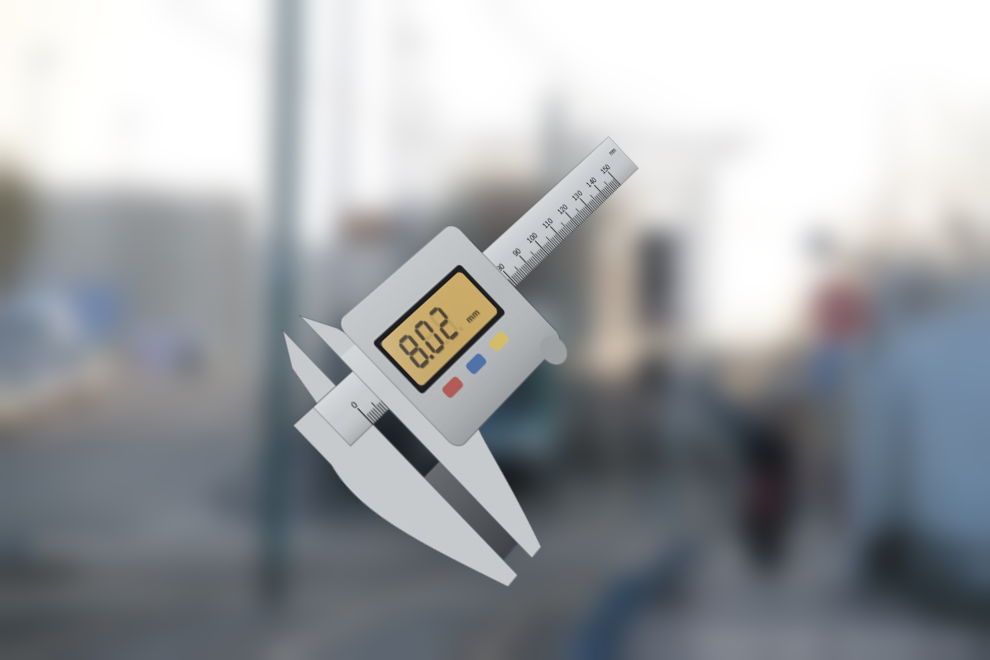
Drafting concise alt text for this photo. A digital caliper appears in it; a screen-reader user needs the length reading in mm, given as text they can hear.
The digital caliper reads 8.02 mm
